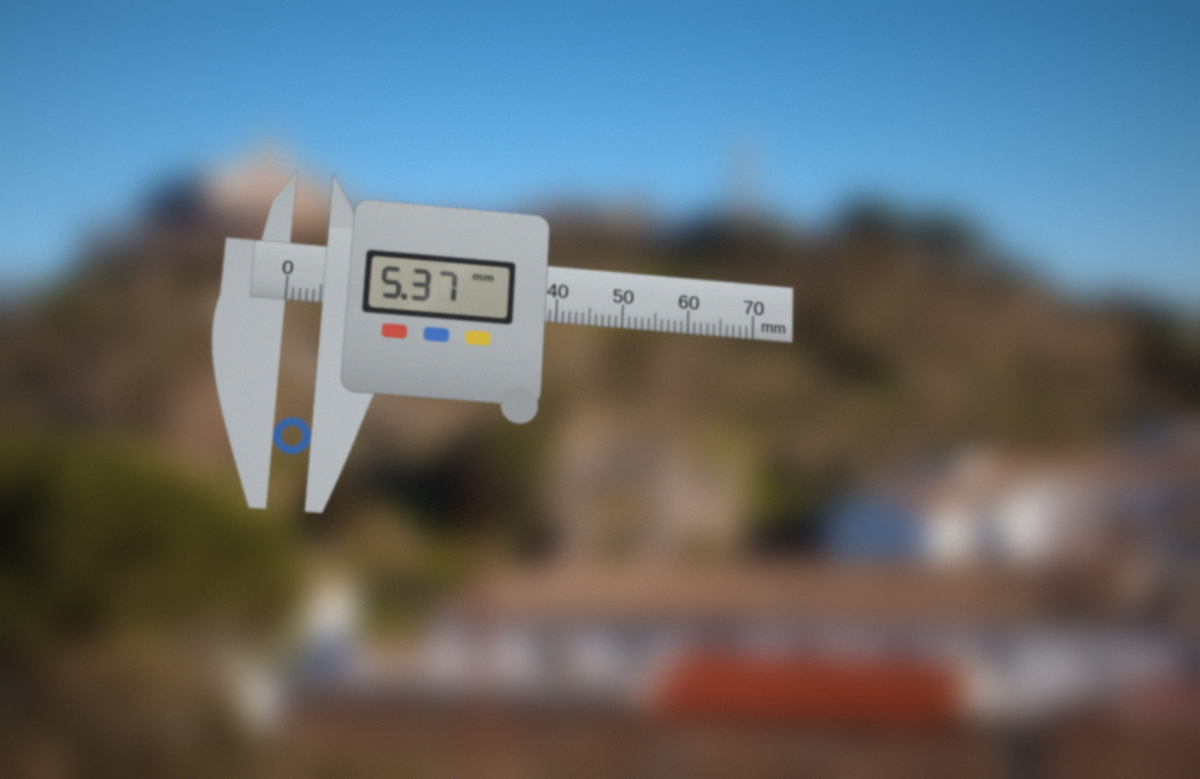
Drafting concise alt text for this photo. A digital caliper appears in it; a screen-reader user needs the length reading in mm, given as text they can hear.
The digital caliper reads 5.37 mm
